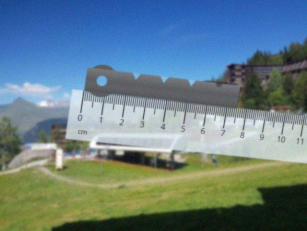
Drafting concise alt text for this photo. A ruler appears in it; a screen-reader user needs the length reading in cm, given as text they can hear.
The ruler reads 7.5 cm
